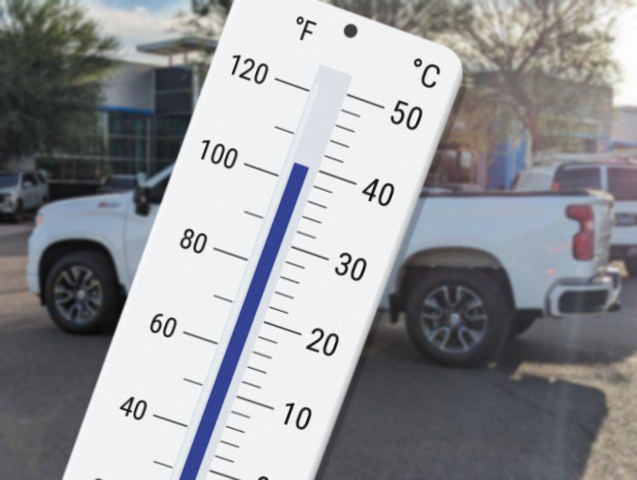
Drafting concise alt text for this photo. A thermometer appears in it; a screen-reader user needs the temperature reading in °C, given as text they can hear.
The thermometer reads 40 °C
